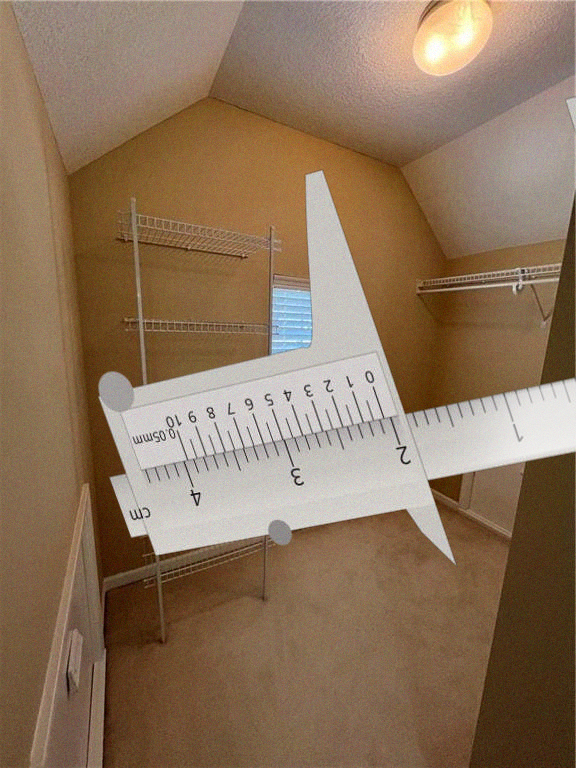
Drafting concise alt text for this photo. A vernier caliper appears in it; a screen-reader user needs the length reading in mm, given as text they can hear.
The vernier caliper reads 20.6 mm
